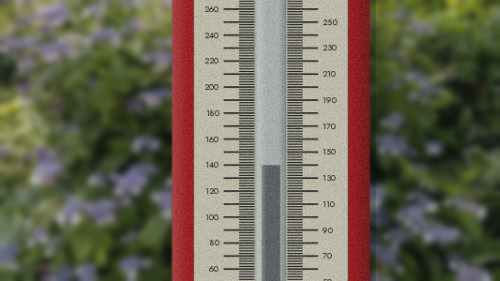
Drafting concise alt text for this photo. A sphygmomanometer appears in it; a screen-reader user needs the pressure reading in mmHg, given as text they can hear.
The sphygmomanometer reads 140 mmHg
